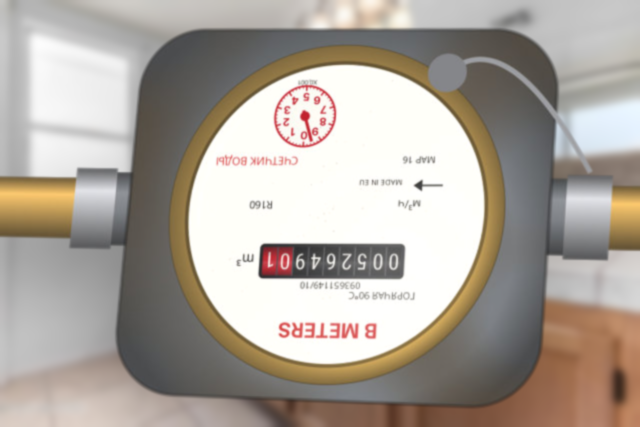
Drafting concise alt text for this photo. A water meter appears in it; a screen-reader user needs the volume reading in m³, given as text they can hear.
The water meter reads 52649.009 m³
